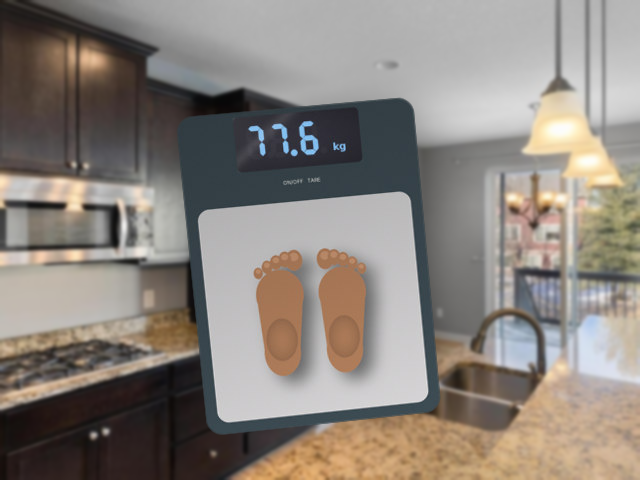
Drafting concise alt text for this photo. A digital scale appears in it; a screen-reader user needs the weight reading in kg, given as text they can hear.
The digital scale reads 77.6 kg
